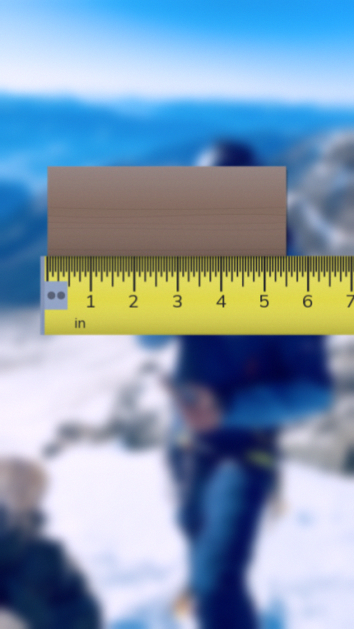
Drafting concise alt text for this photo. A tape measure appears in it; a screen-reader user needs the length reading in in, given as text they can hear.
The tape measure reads 5.5 in
